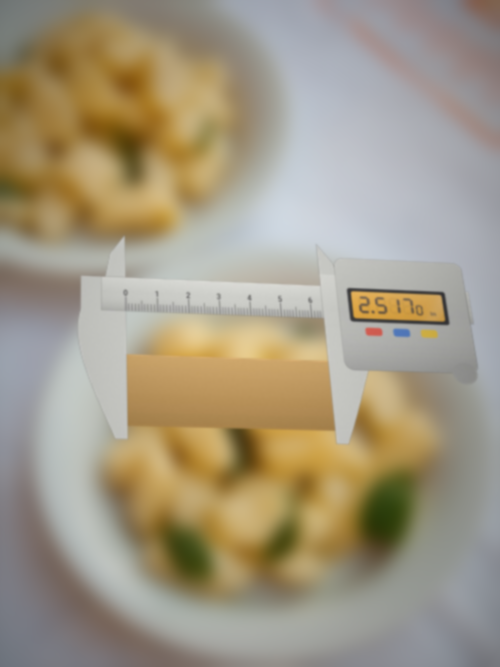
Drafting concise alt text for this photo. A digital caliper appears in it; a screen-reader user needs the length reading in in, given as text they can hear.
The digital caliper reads 2.5170 in
